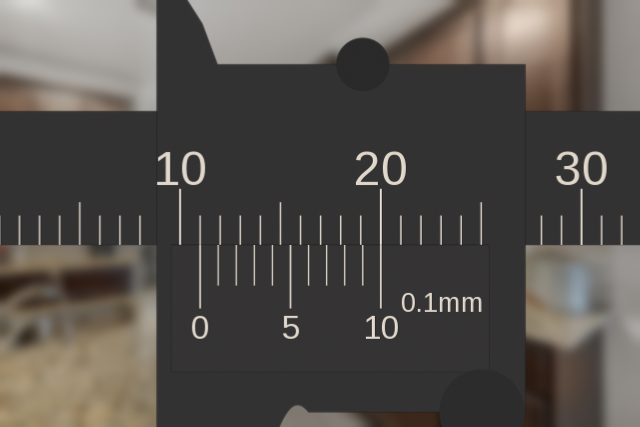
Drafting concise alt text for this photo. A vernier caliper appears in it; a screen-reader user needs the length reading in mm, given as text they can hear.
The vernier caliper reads 11.0 mm
